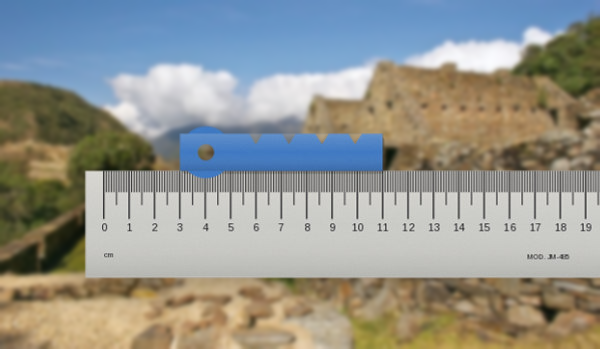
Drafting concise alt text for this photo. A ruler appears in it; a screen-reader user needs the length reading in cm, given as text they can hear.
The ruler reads 8 cm
